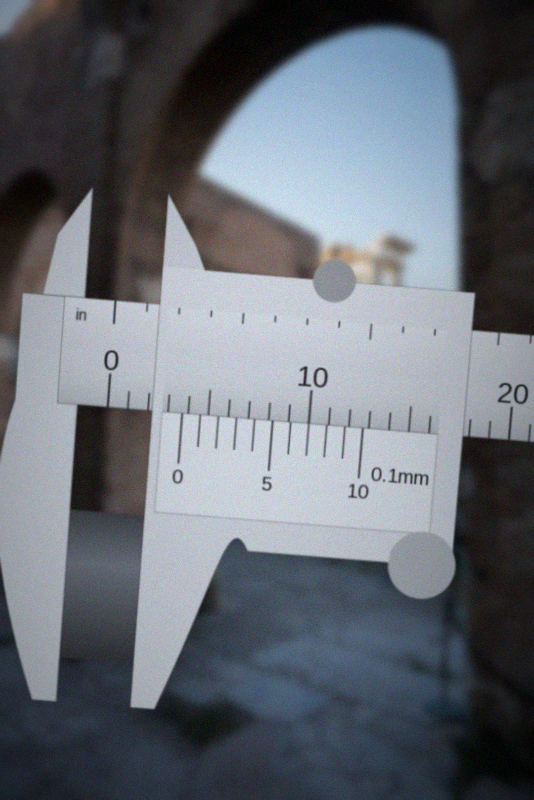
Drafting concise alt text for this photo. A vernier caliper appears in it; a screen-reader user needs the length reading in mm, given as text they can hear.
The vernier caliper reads 3.7 mm
